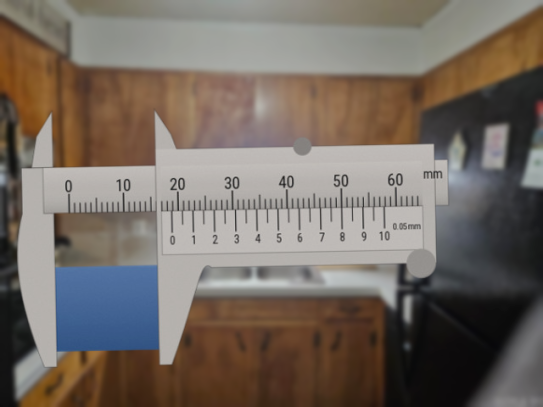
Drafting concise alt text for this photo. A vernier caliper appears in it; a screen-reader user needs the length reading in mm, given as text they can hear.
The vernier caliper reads 18.8 mm
